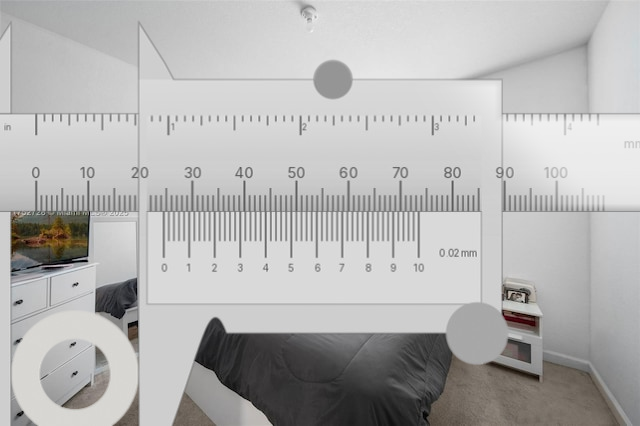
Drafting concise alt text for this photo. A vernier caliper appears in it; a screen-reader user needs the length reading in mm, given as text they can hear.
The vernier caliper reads 24.5 mm
